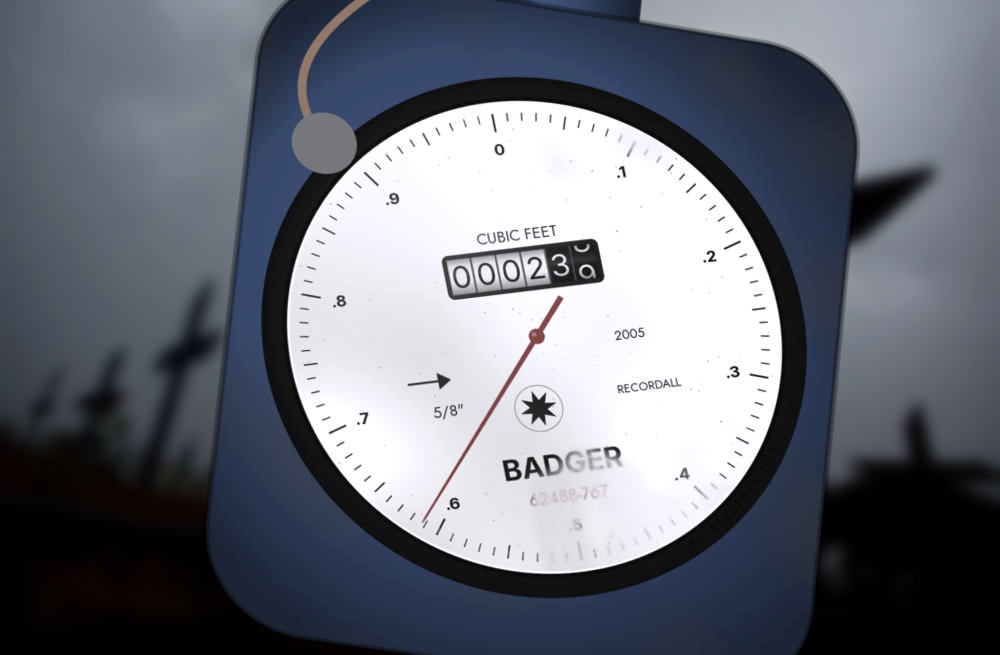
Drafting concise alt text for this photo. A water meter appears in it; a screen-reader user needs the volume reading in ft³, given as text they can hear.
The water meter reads 238.61 ft³
